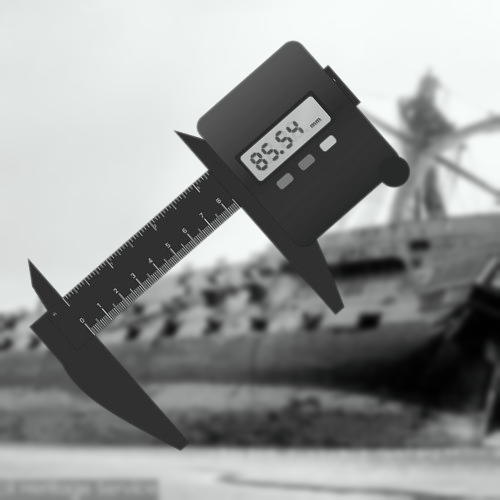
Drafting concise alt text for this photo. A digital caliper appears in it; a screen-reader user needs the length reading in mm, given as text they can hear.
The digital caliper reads 85.54 mm
